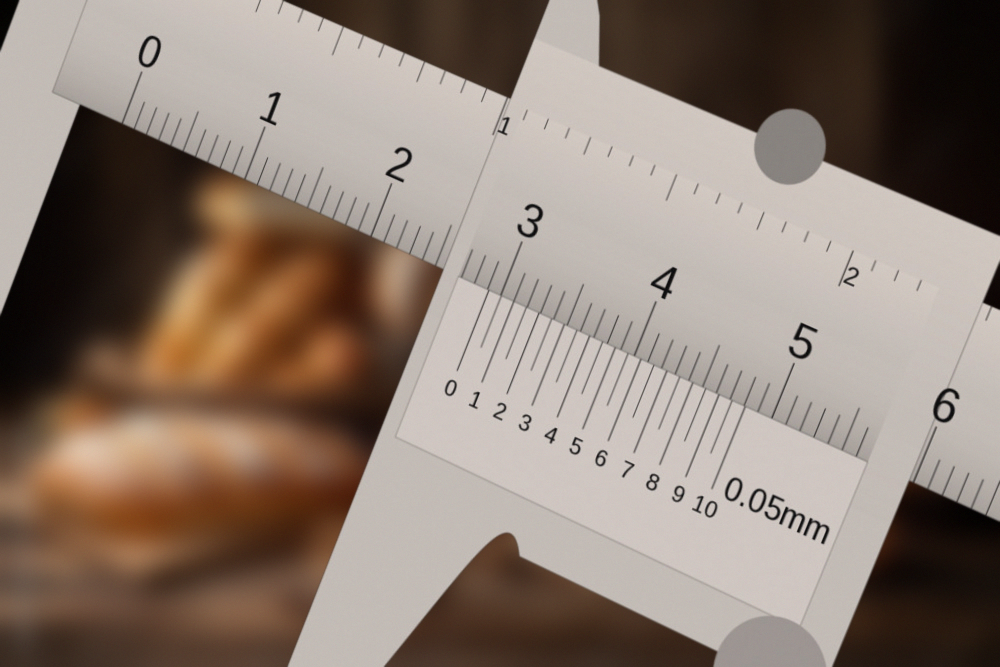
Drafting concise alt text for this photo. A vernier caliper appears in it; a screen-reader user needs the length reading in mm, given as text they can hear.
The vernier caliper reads 29.1 mm
